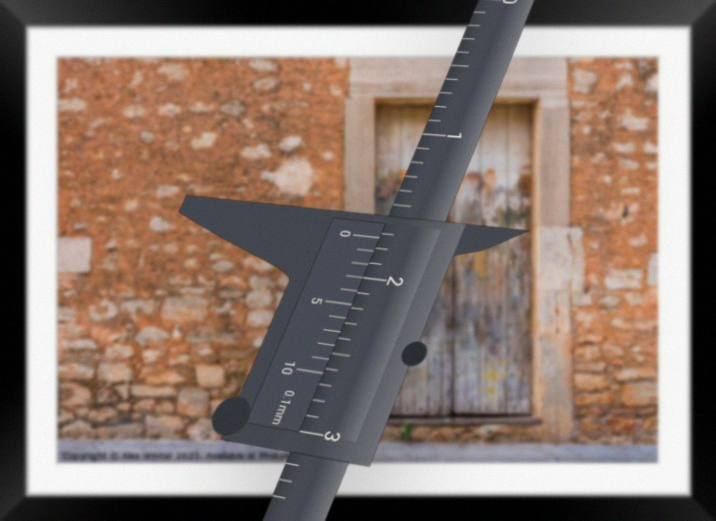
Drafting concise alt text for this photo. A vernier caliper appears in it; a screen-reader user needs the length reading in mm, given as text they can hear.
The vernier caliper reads 17.3 mm
